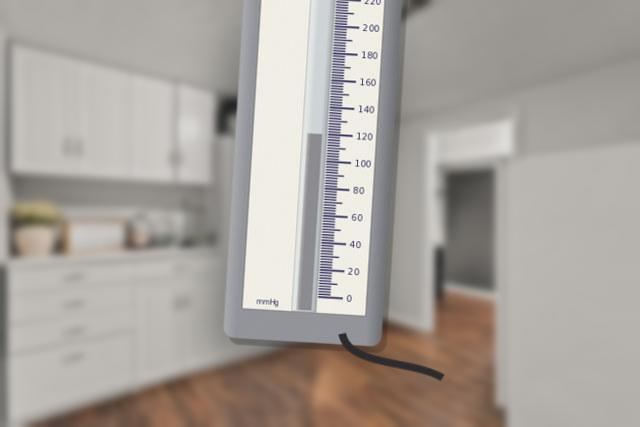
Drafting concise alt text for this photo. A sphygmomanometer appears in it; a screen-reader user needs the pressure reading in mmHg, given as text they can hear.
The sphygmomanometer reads 120 mmHg
